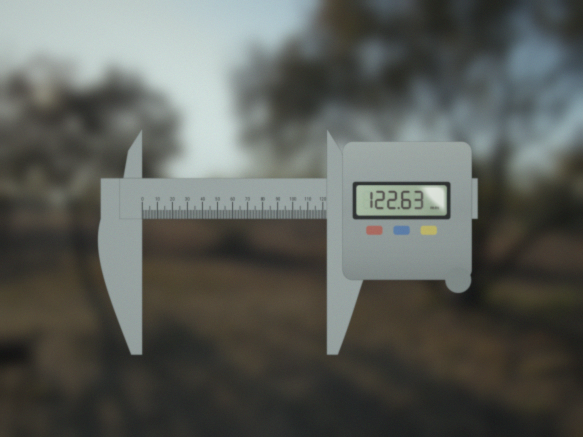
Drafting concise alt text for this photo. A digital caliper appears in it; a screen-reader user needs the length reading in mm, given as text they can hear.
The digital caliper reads 122.63 mm
